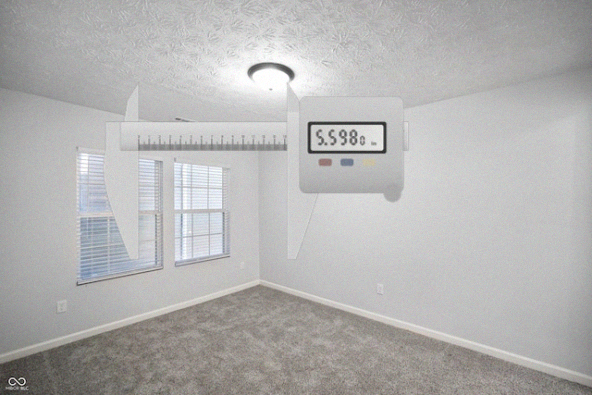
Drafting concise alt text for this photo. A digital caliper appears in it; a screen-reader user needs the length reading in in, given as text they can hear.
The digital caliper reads 5.5980 in
